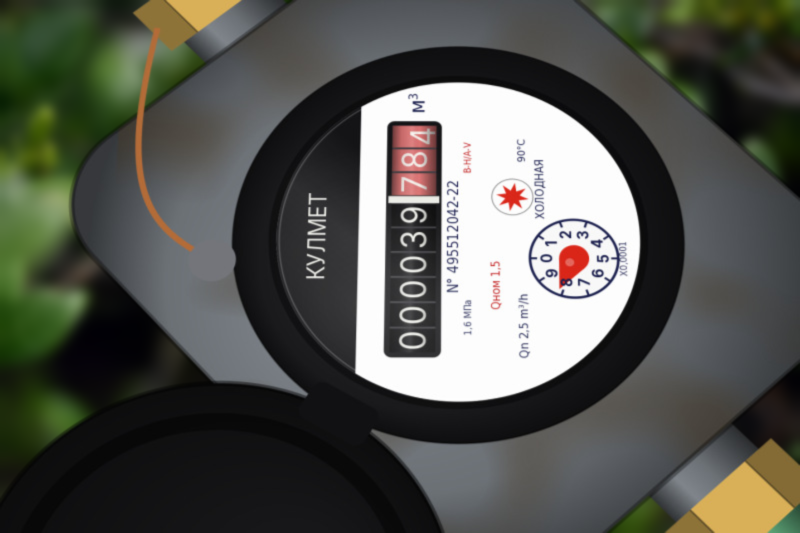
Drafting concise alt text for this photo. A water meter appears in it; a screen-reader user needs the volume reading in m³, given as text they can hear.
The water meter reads 39.7838 m³
